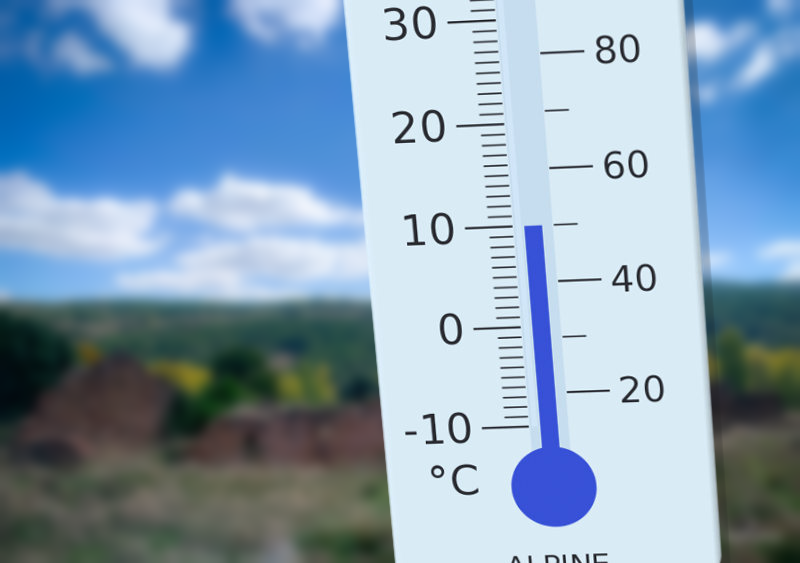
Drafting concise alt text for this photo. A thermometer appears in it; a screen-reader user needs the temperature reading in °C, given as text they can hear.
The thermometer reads 10 °C
